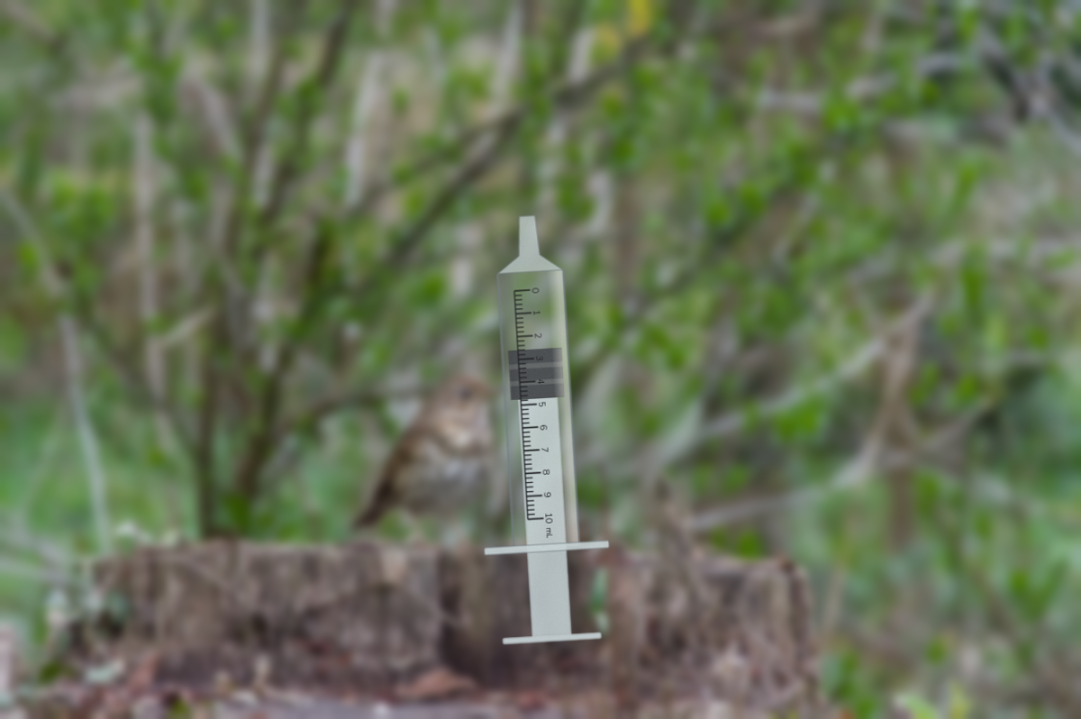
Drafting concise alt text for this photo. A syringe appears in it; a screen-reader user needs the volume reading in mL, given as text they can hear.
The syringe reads 2.6 mL
